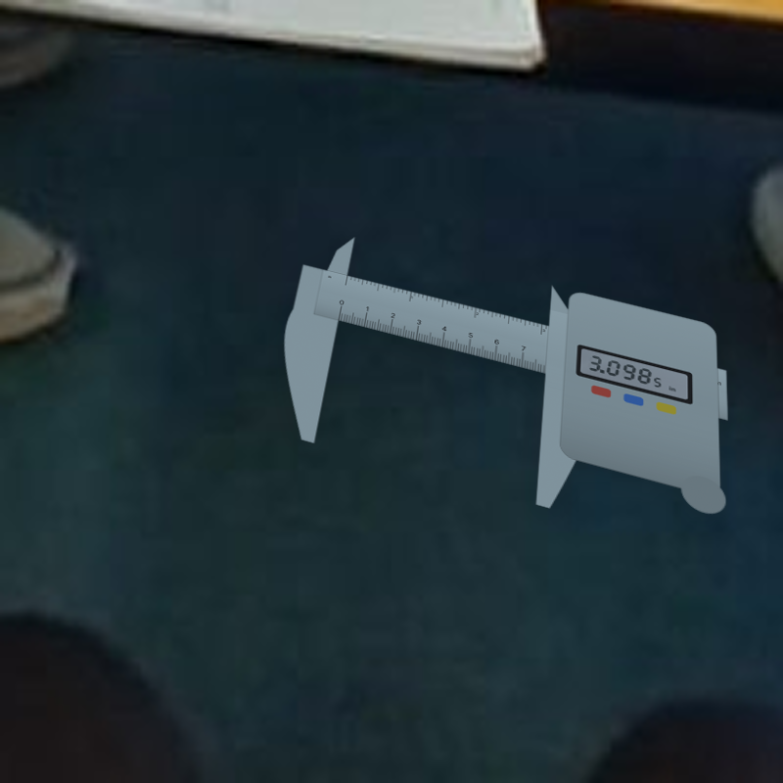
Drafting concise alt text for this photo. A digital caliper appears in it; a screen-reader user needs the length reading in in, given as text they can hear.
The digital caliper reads 3.0985 in
